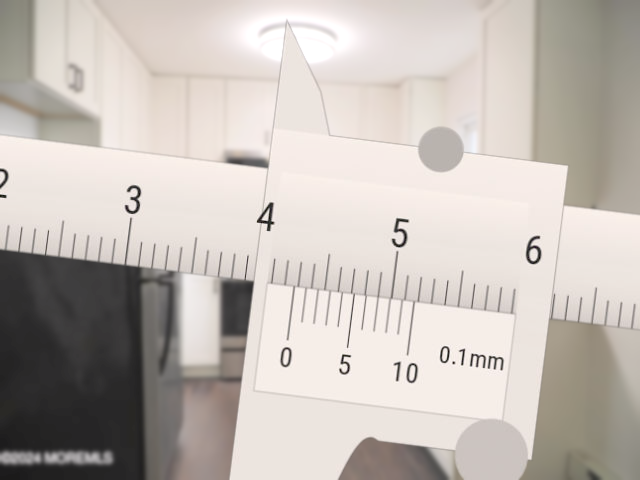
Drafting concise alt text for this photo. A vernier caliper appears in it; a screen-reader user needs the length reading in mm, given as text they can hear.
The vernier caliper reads 42.7 mm
